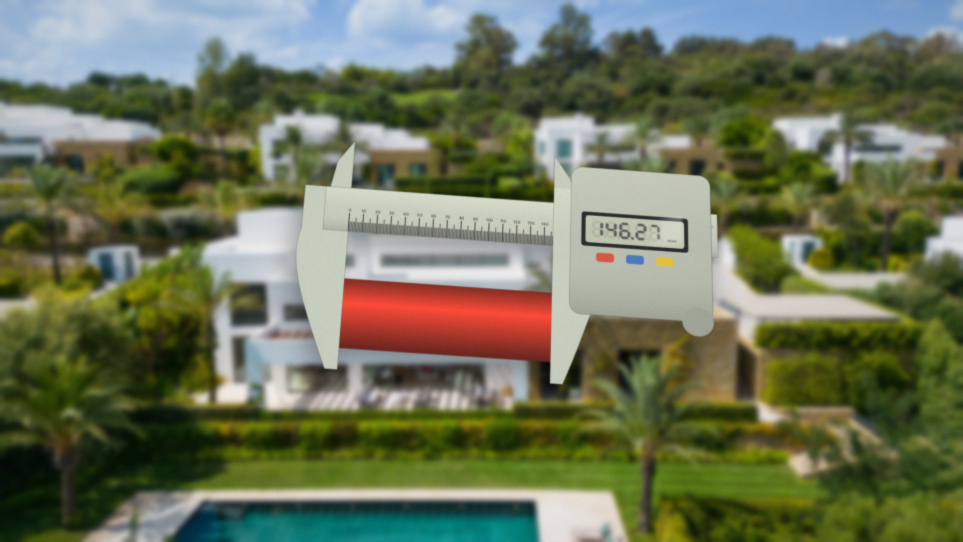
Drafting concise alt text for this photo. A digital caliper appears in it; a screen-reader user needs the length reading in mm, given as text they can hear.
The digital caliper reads 146.27 mm
